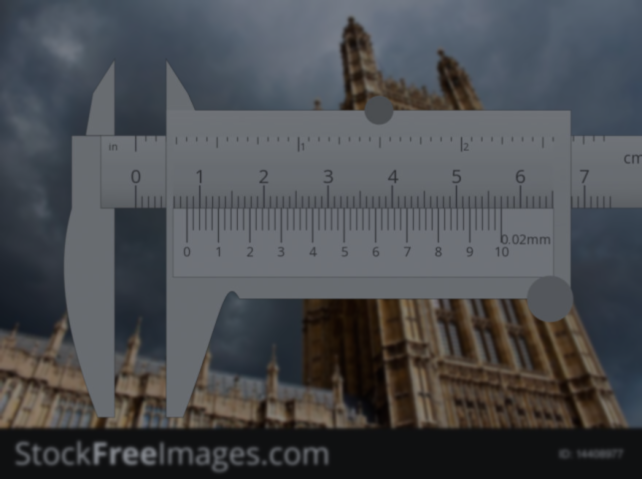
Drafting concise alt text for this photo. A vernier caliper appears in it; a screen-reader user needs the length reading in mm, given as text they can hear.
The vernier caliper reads 8.0 mm
